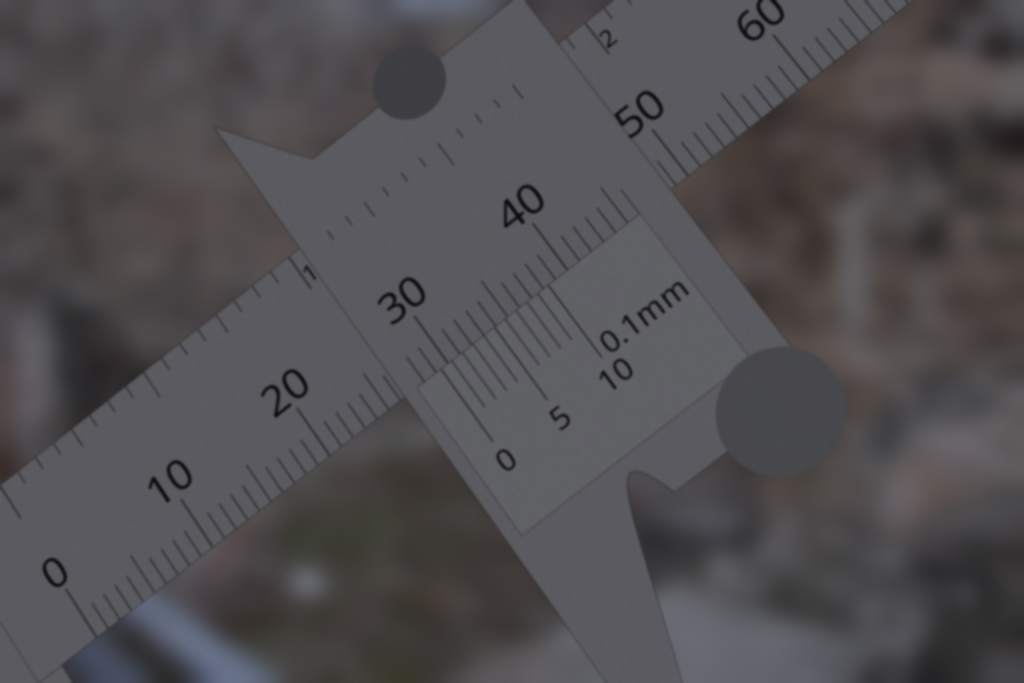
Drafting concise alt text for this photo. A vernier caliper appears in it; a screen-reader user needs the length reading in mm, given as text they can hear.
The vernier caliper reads 29.4 mm
